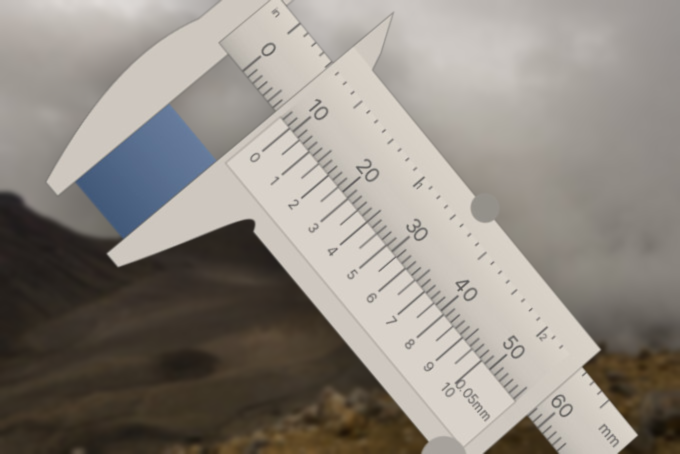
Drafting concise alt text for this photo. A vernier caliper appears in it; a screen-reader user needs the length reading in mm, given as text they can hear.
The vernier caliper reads 9.4 mm
